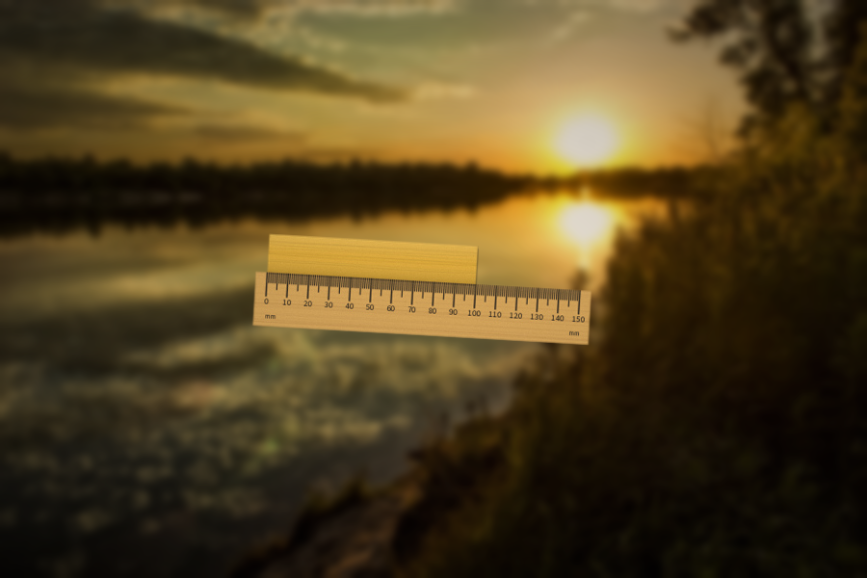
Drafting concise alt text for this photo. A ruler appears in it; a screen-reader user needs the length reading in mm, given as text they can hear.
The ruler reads 100 mm
